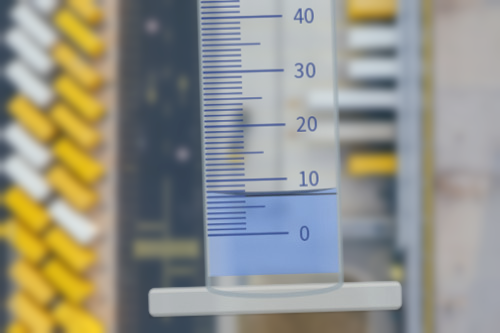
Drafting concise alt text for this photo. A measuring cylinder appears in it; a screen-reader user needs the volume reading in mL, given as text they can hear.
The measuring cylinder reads 7 mL
